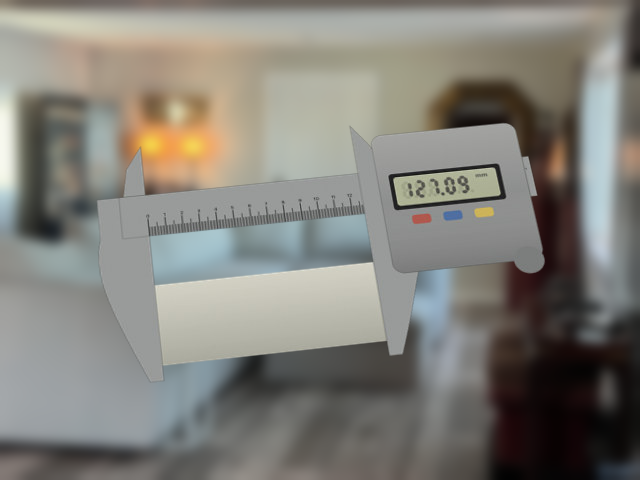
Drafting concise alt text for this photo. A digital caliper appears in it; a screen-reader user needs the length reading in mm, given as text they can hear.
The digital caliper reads 127.09 mm
